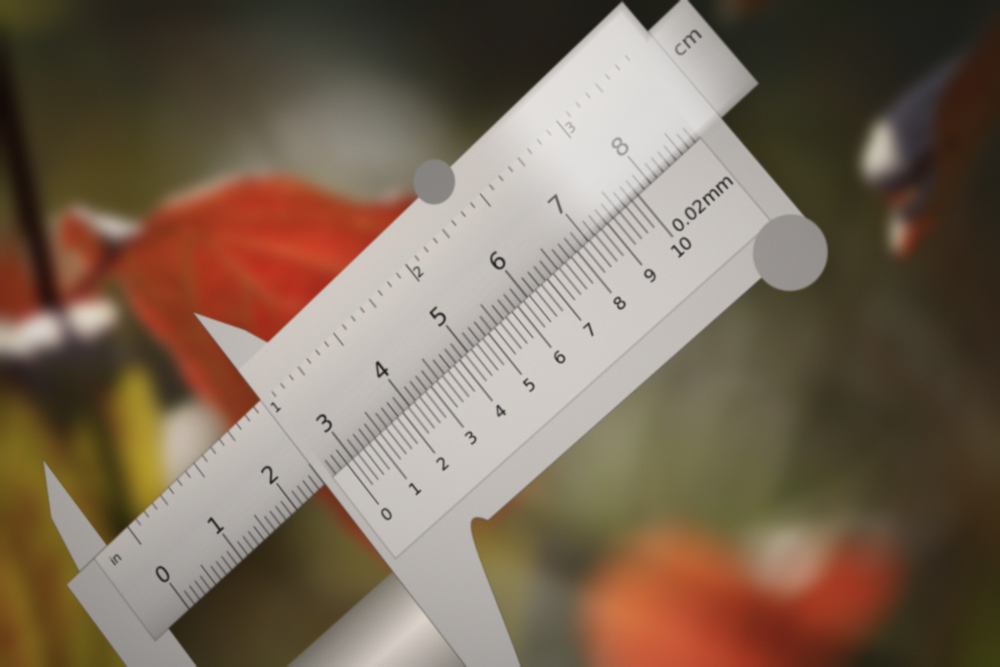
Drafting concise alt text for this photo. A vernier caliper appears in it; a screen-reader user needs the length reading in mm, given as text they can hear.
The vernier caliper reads 29.0 mm
